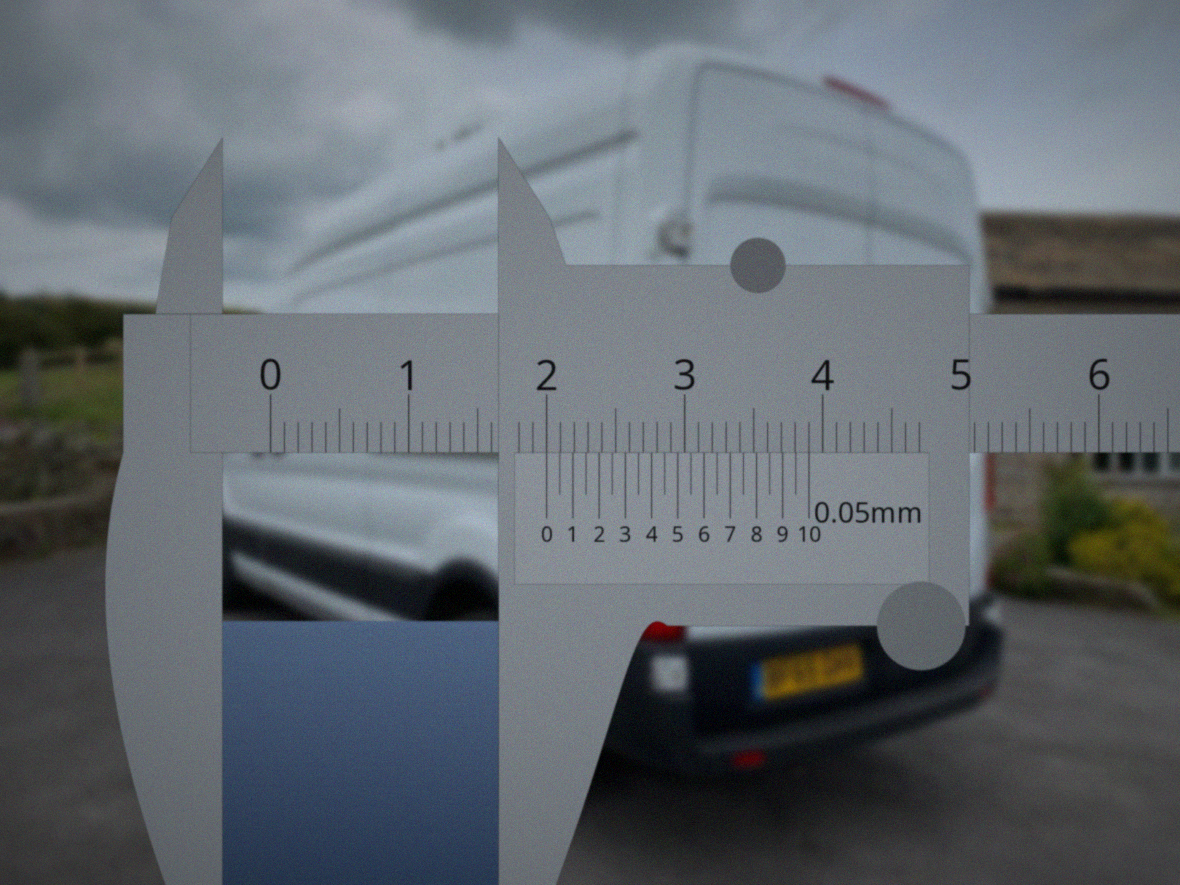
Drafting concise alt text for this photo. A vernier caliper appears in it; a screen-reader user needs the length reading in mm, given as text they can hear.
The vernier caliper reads 20.0 mm
